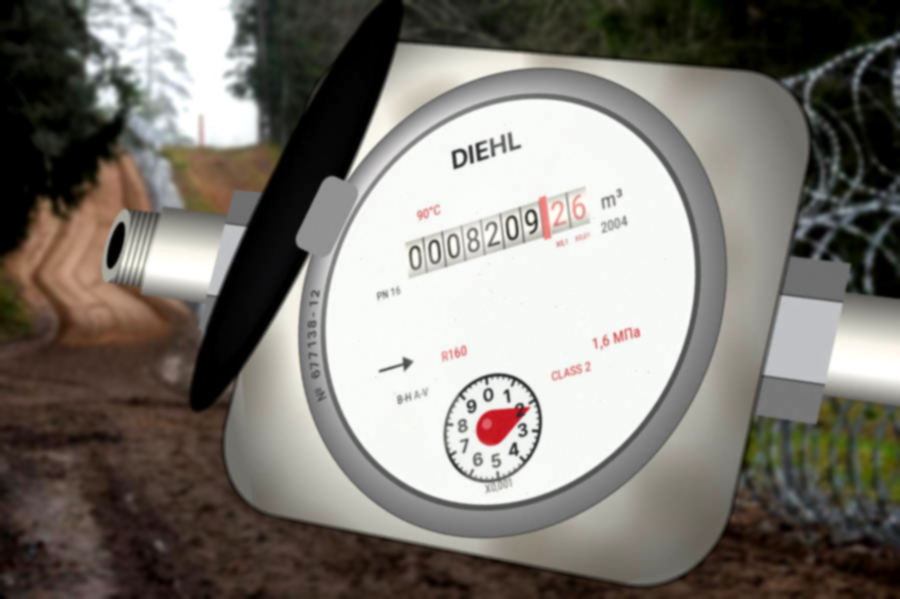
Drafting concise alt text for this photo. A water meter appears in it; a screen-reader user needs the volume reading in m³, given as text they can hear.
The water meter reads 8209.262 m³
